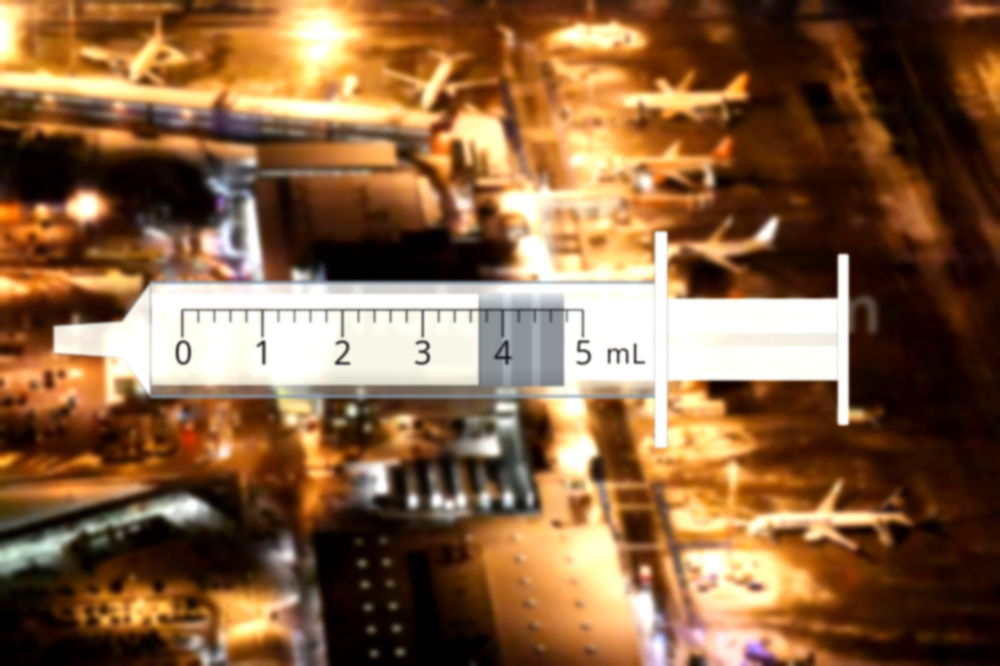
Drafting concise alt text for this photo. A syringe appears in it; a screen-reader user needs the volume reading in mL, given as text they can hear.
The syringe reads 3.7 mL
